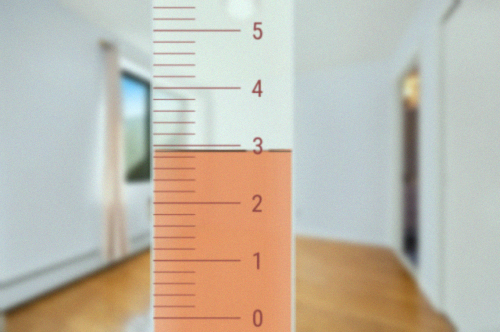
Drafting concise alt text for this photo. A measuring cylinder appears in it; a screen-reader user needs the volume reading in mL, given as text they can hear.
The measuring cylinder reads 2.9 mL
